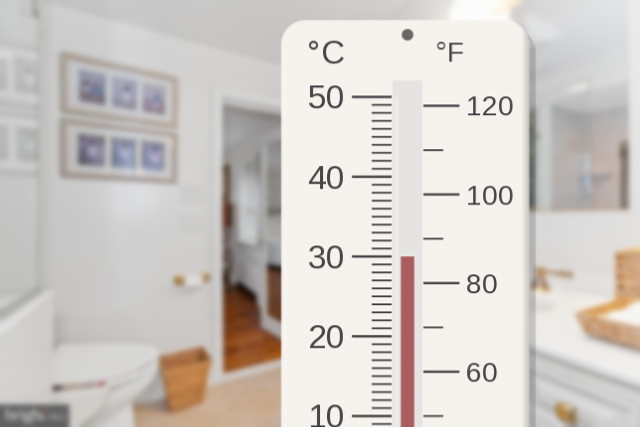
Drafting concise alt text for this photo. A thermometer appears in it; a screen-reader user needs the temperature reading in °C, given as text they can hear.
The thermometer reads 30 °C
